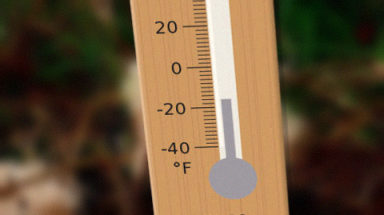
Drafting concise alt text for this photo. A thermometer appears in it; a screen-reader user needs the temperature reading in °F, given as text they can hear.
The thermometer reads -16 °F
